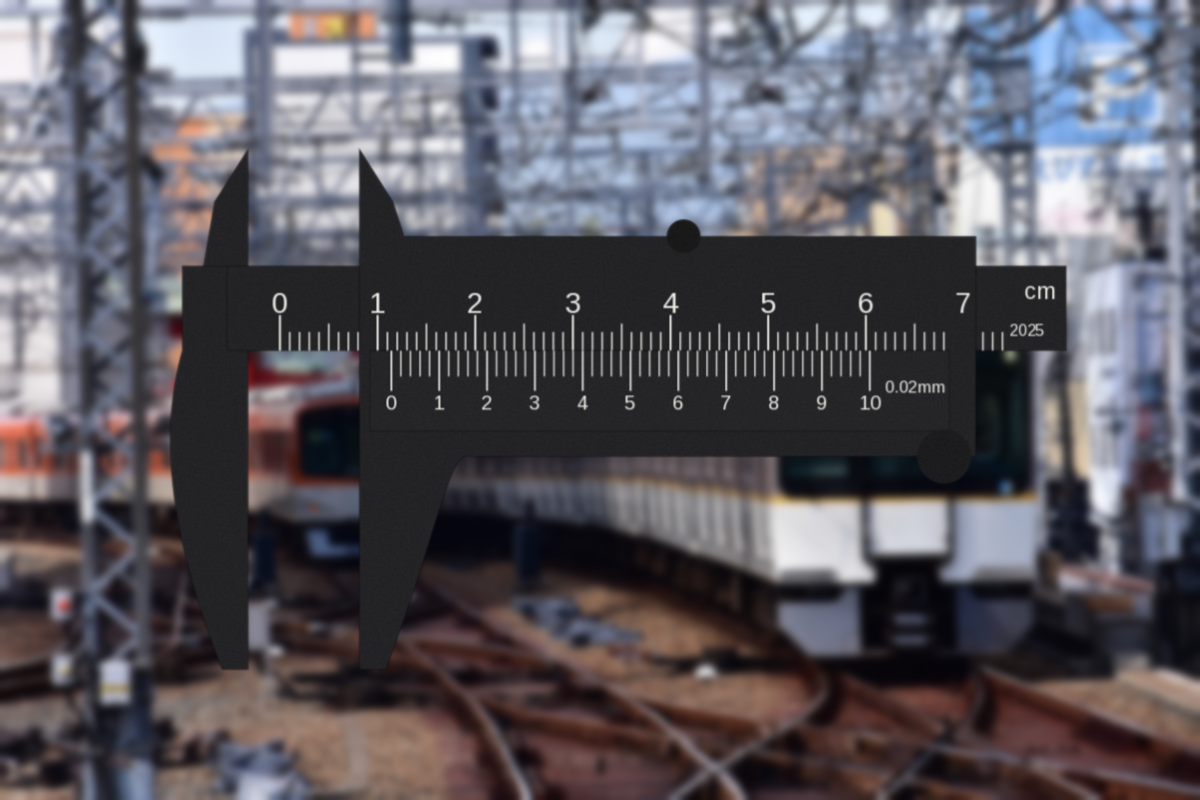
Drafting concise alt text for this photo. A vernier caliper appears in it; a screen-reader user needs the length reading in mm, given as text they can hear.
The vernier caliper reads 11.4 mm
